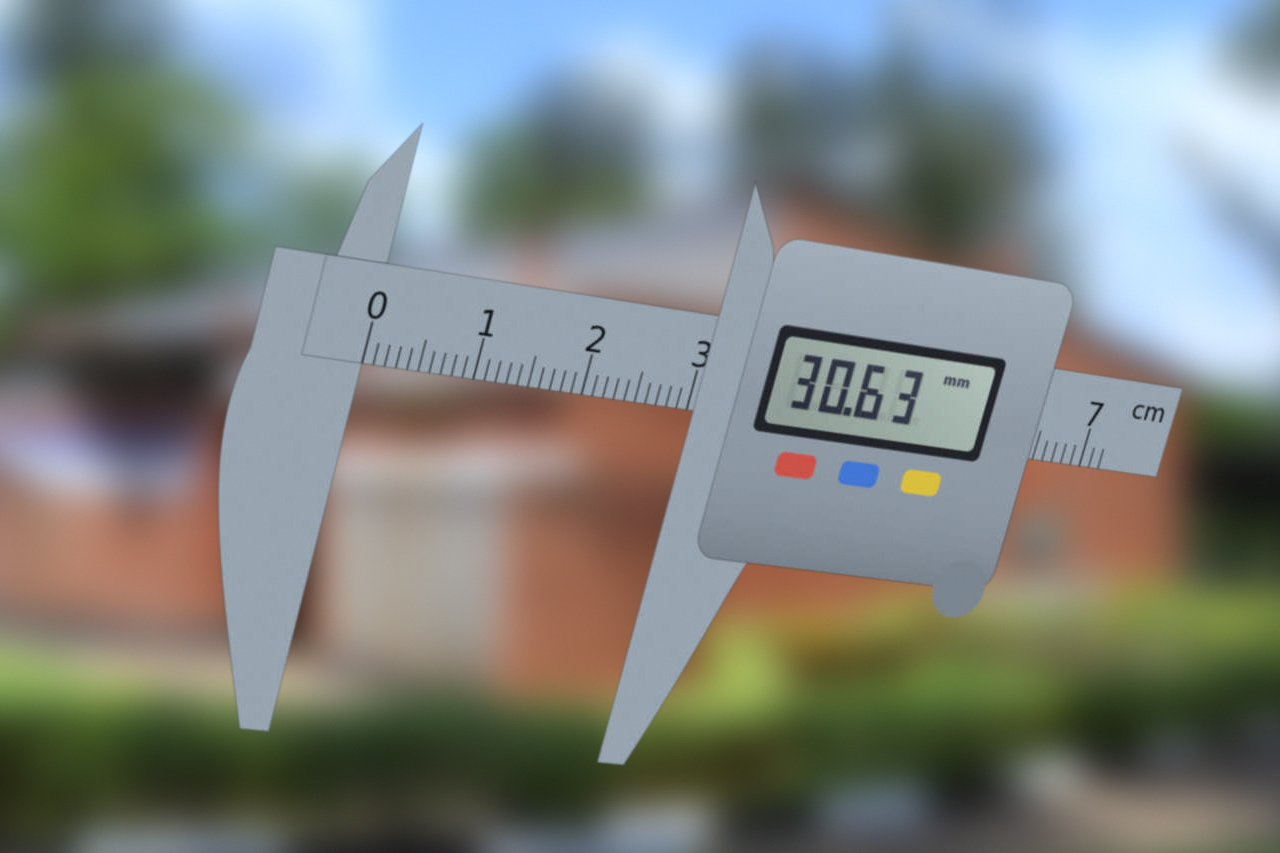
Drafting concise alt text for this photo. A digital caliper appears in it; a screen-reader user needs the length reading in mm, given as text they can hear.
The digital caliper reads 30.63 mm
